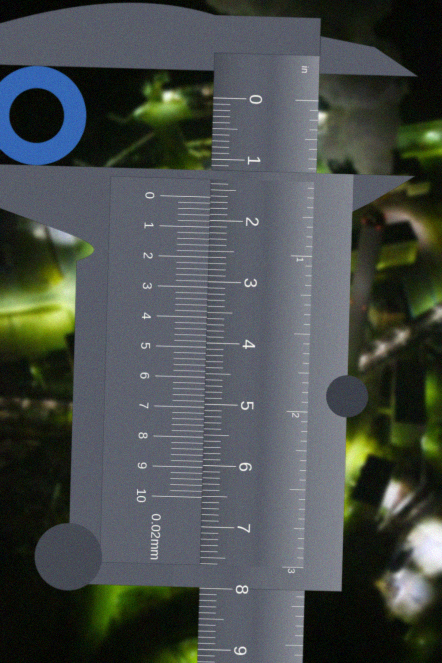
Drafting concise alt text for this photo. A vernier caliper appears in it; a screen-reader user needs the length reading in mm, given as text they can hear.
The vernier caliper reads 16.2 mm
